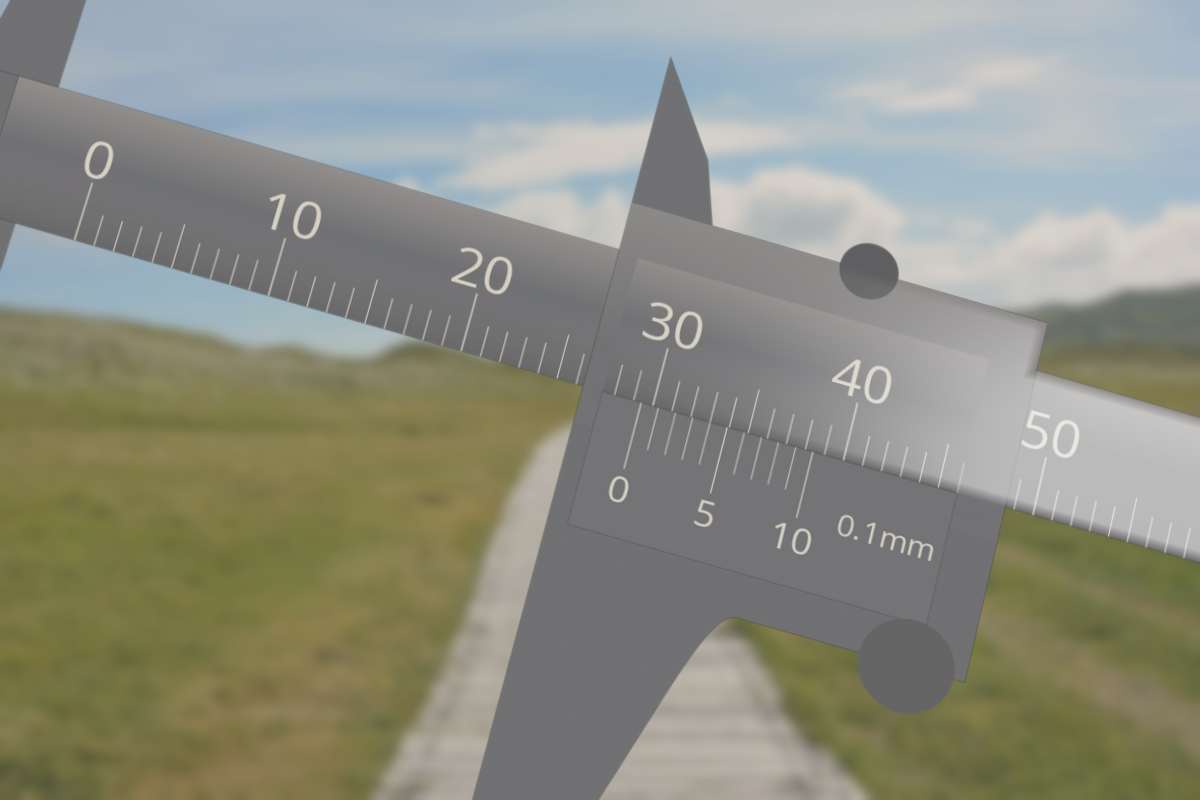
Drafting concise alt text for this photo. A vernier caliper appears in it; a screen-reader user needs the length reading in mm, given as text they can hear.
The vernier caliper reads 29.4 mm
